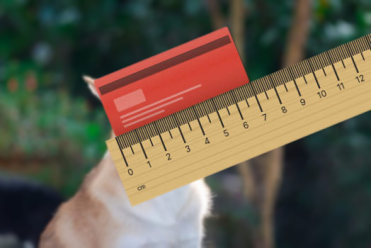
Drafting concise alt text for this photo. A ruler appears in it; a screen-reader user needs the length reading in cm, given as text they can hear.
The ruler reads 7 cm
